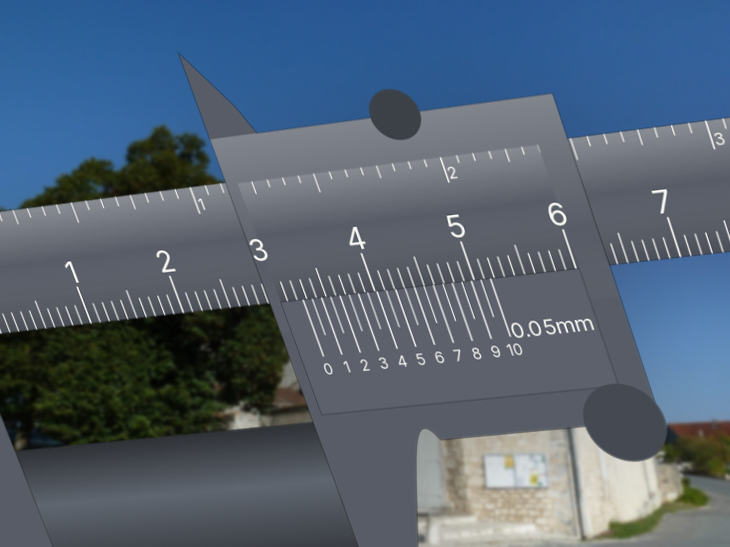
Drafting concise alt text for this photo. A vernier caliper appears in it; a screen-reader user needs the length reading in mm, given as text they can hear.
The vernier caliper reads 32.6 mm
